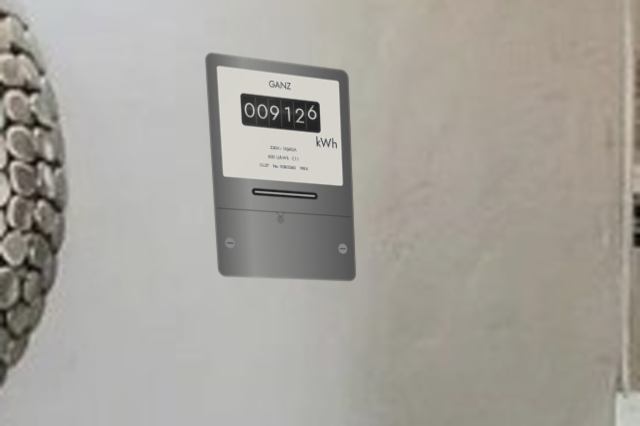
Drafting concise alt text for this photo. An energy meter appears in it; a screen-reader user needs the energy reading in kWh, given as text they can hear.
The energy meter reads 9126 kWh
